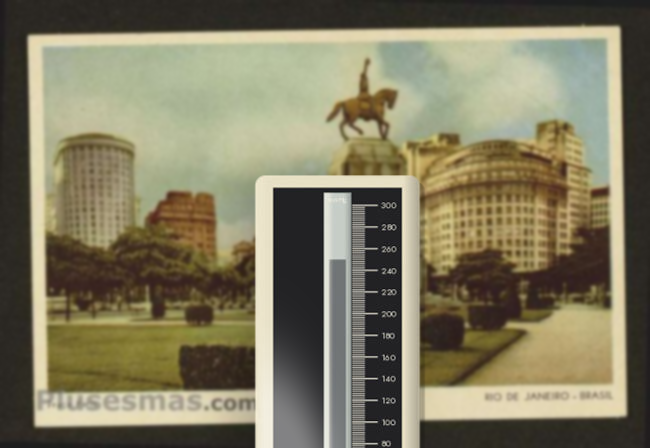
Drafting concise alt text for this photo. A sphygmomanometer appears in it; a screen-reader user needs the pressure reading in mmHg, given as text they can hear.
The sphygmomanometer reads 250 mmHg
